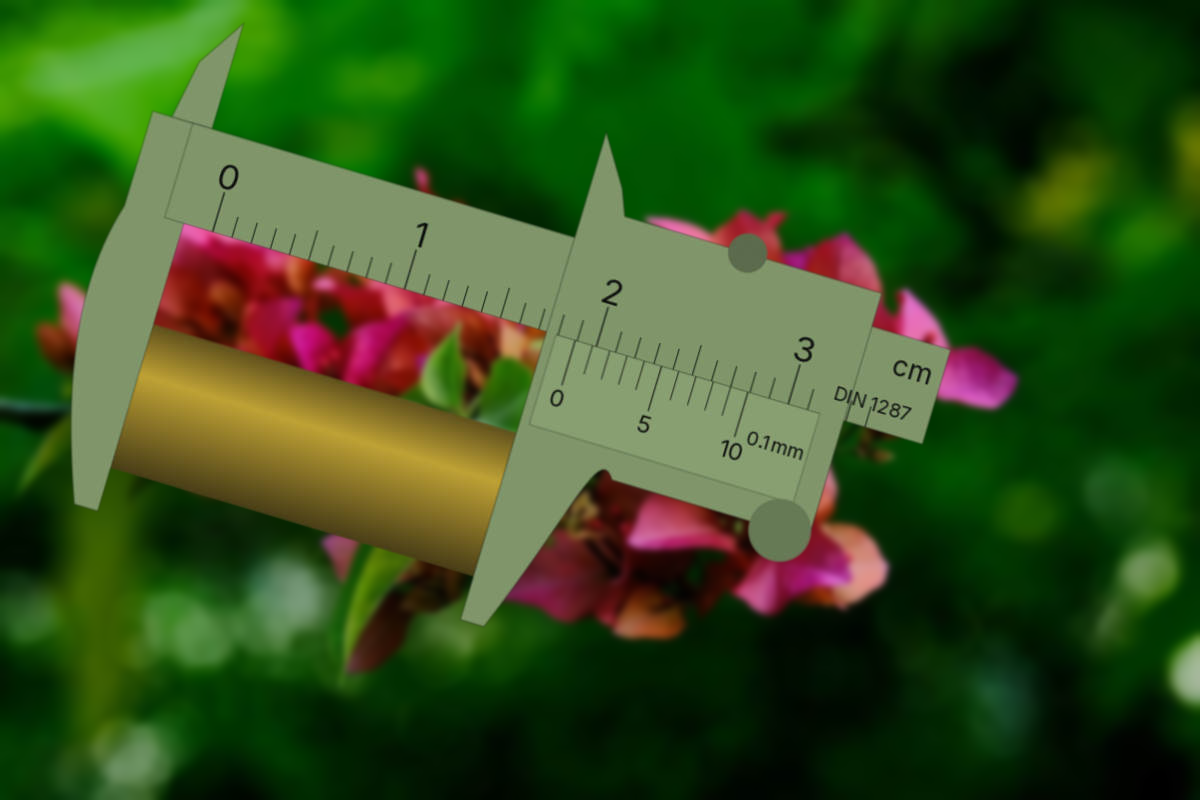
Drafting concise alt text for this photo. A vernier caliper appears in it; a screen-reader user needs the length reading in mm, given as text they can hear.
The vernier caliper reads 18.9 mm
